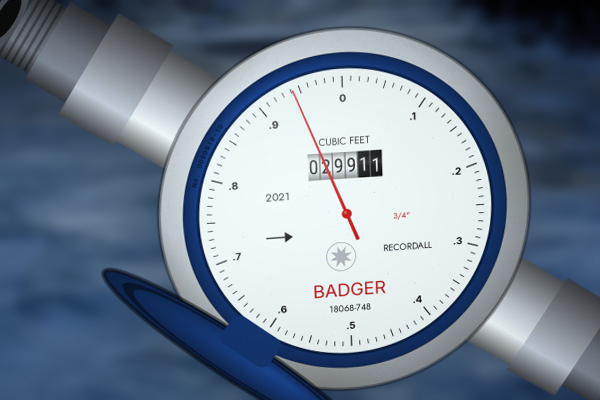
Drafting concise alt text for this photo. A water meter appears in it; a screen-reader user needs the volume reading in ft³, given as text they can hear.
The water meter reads 29910.94 ft³
